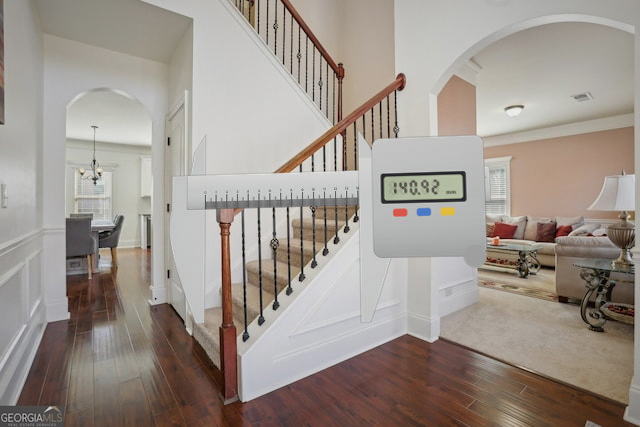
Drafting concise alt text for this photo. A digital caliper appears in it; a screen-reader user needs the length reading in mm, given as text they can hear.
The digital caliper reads 140.92 mm
